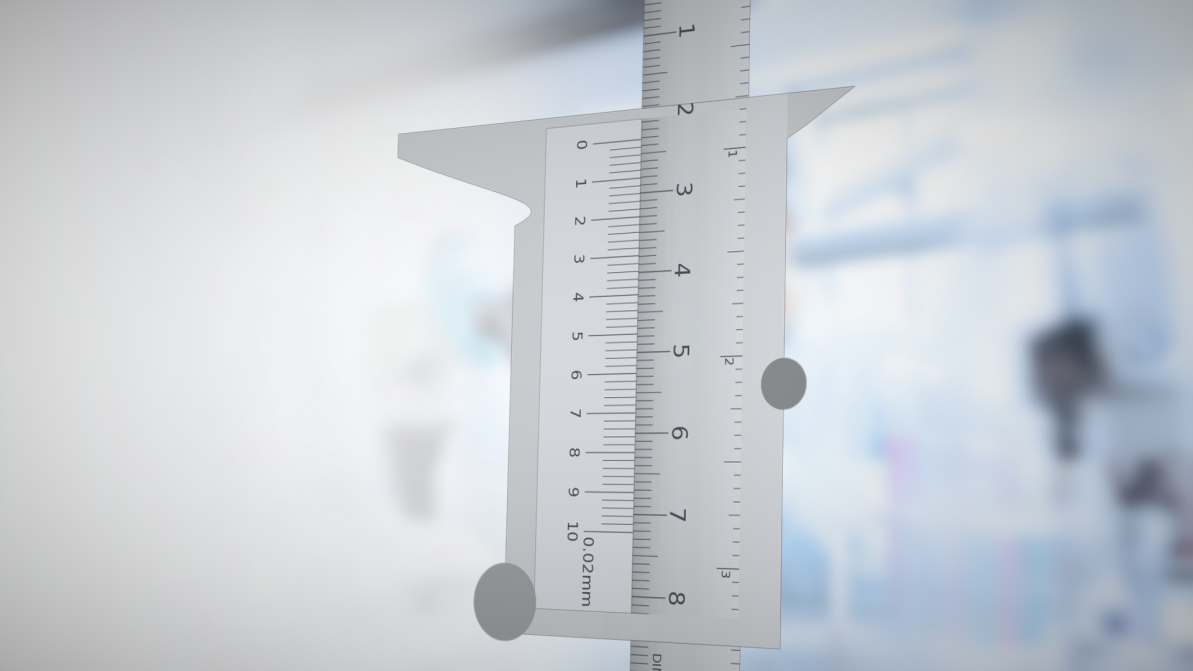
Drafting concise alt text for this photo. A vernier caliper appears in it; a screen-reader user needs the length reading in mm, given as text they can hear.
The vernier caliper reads 23.2 mm
